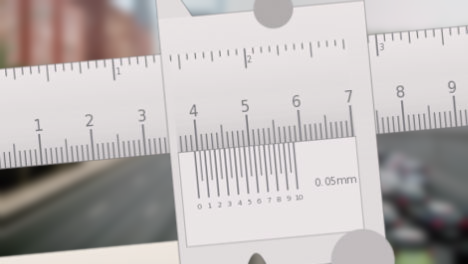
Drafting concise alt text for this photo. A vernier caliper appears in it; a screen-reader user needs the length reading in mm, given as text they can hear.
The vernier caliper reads 39.5 mm
